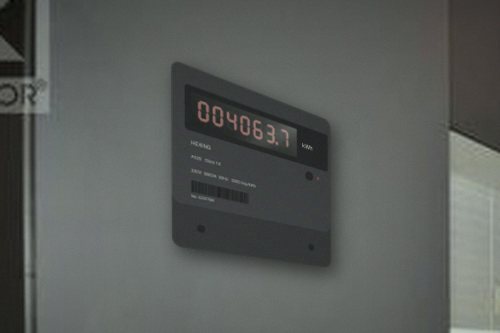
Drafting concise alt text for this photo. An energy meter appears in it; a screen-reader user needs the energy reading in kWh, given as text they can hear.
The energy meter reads 4063.7 kWh
